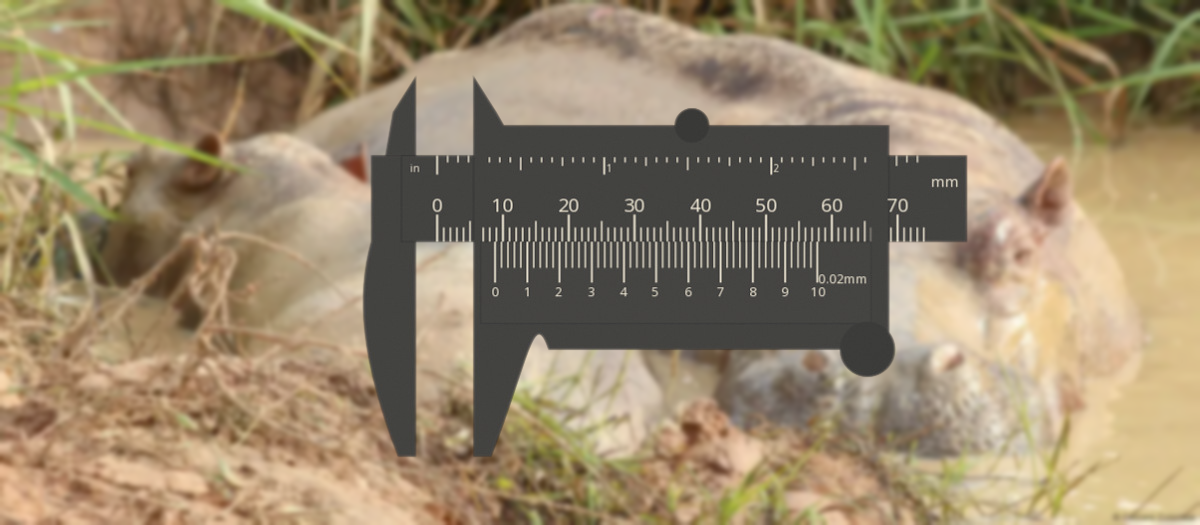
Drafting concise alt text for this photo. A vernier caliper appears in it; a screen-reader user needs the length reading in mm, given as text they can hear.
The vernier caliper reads 8.8 mm
